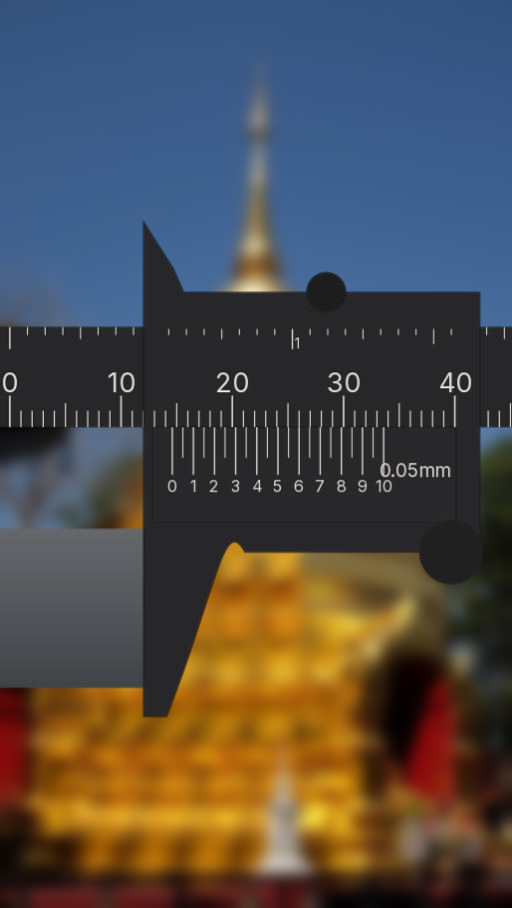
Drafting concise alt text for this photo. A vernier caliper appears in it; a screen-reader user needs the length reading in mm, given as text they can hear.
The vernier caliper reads 14.6 mm
